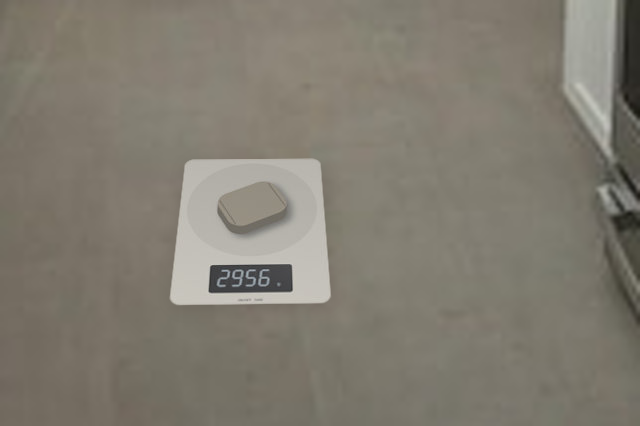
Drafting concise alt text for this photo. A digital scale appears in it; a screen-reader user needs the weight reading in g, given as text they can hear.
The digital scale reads 2956 g
